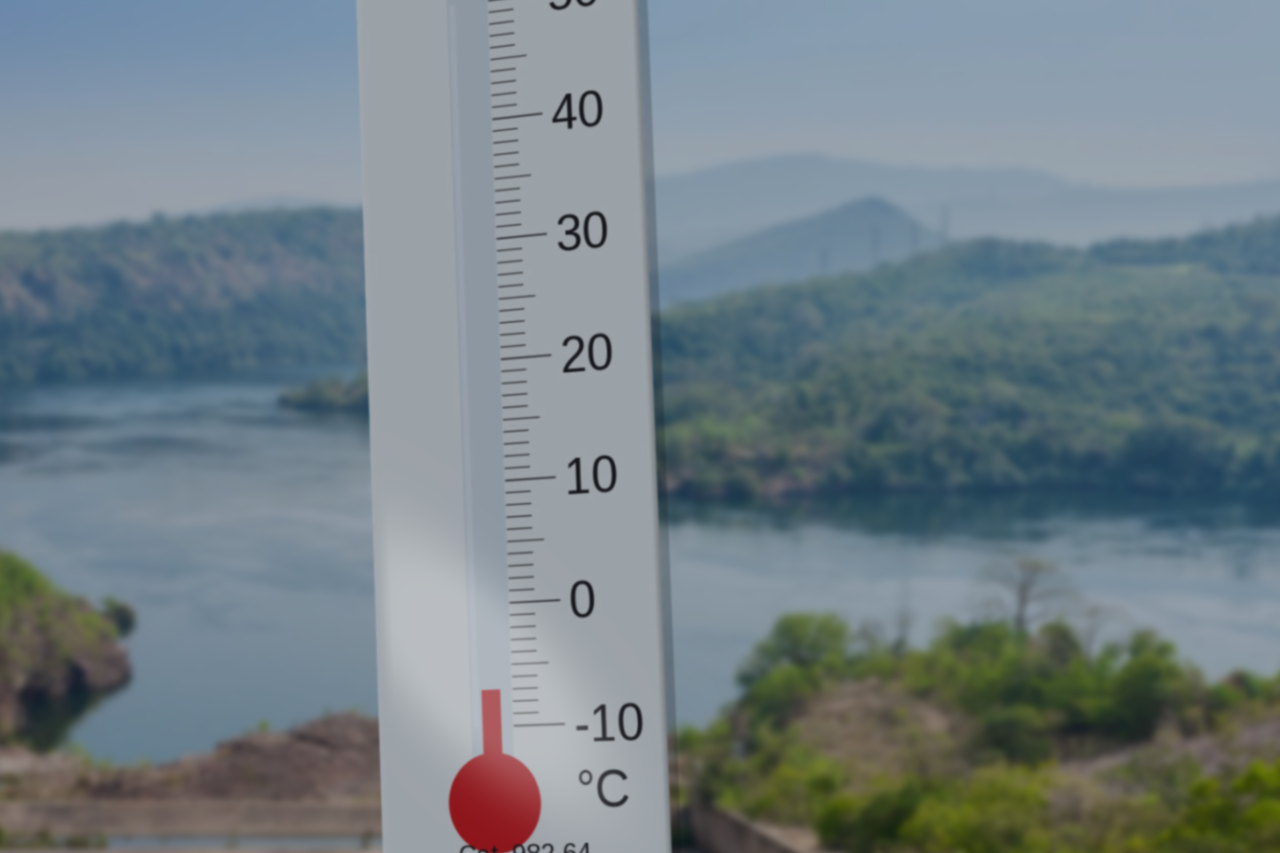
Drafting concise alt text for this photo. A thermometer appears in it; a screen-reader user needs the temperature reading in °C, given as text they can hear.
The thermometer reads -7 °C
